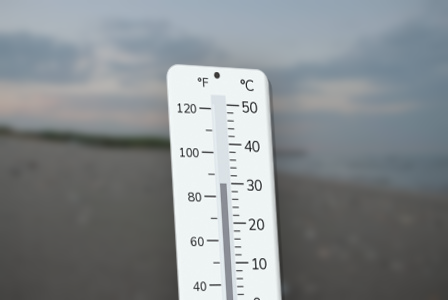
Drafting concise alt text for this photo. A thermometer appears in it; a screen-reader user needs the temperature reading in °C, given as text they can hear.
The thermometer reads 30 °C
